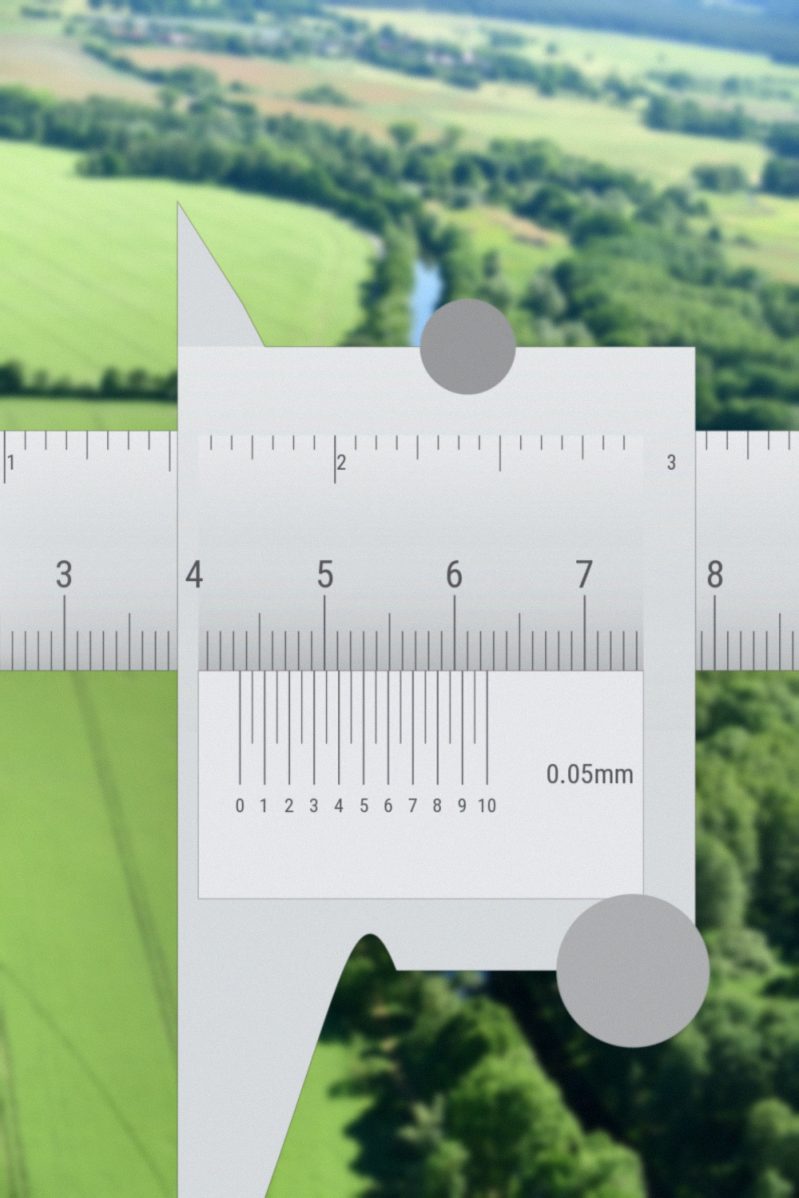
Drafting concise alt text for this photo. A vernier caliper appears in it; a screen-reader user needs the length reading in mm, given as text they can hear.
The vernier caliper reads 43.5 mm
